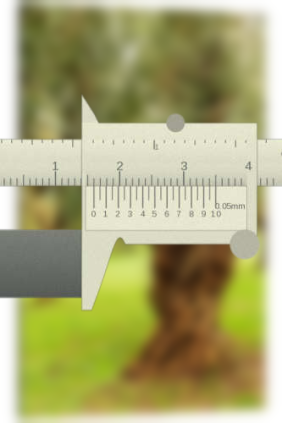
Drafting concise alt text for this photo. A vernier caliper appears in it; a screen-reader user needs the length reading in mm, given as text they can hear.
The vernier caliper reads 16.0 mm
